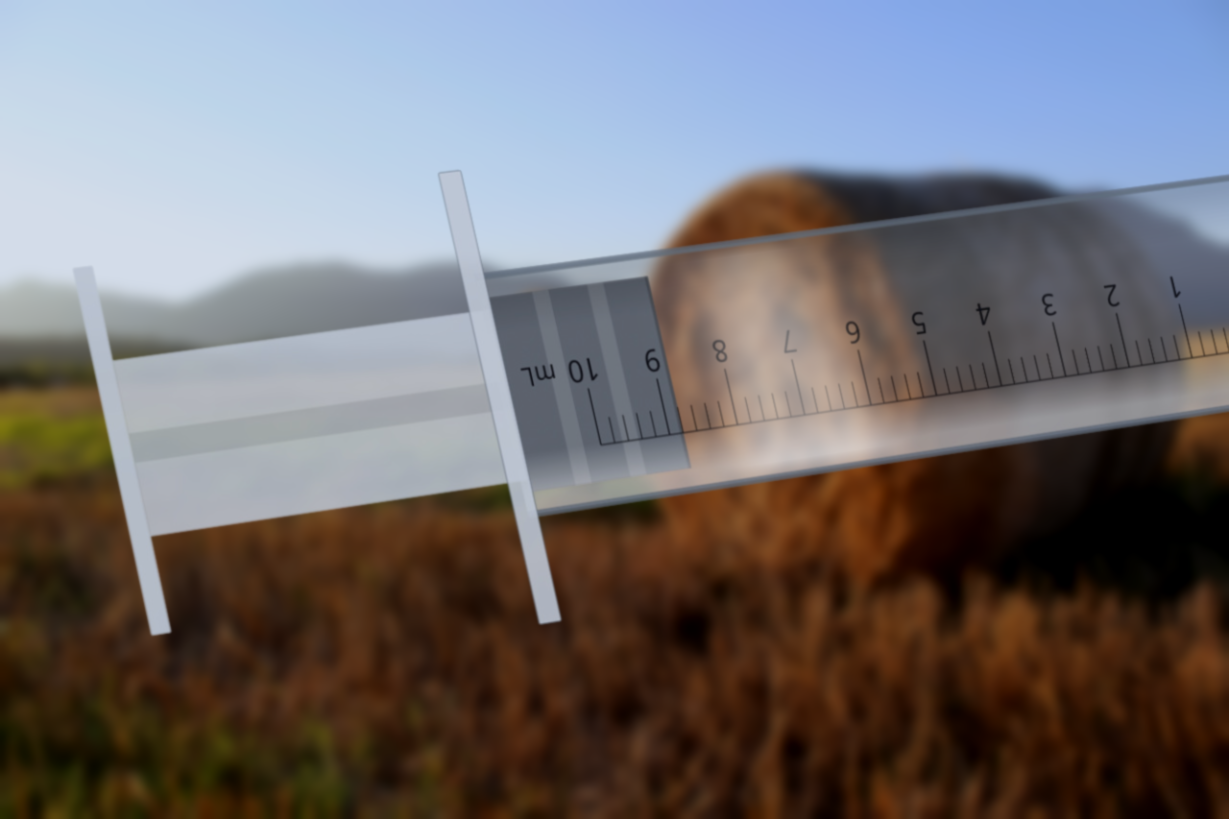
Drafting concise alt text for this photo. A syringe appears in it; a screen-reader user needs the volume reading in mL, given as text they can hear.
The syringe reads 8.8 mL
